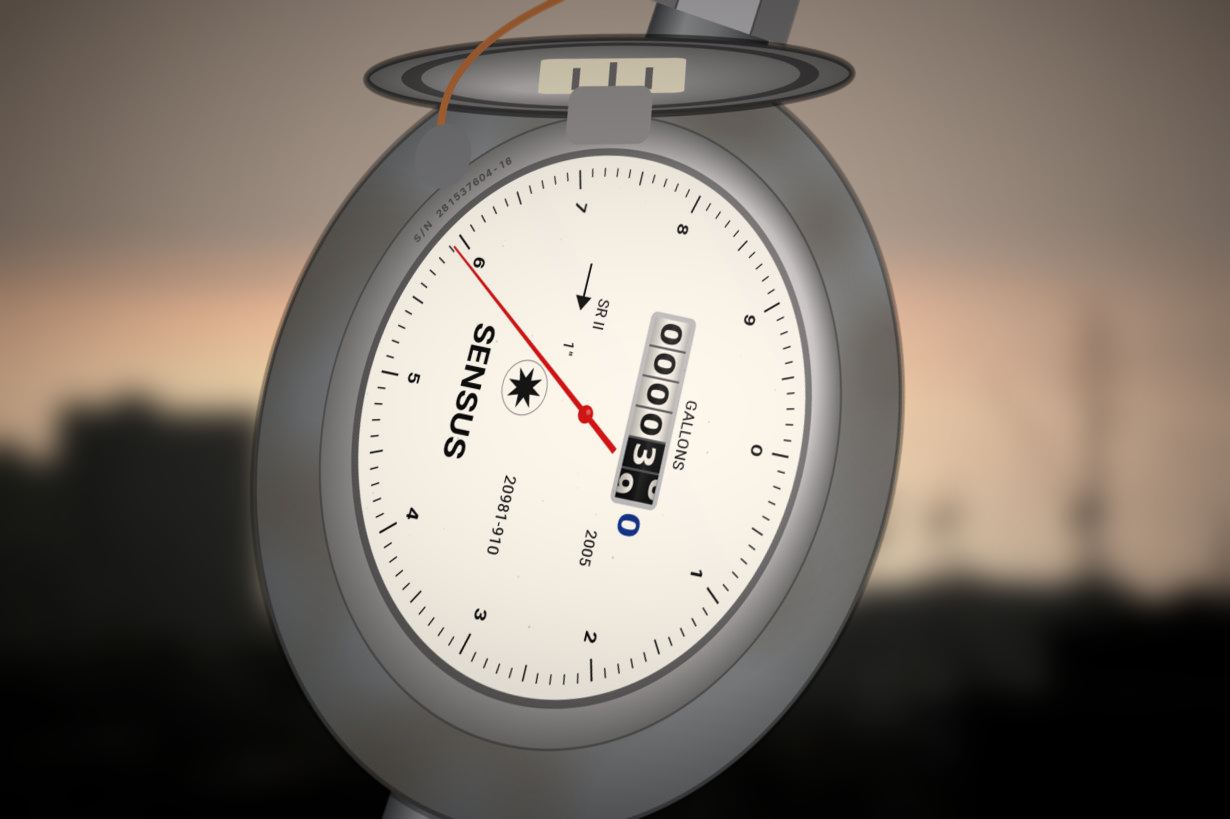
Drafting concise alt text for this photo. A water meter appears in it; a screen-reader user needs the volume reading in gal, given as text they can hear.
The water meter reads 385.9 gal
